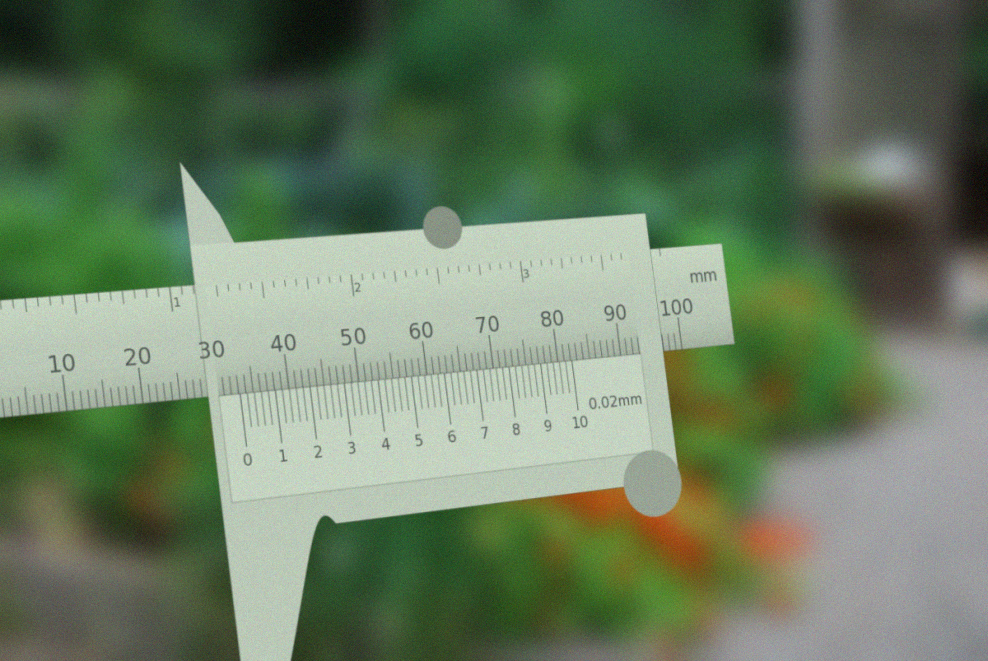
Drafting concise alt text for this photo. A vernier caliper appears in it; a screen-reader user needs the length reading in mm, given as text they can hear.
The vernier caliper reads 33.2 mm
